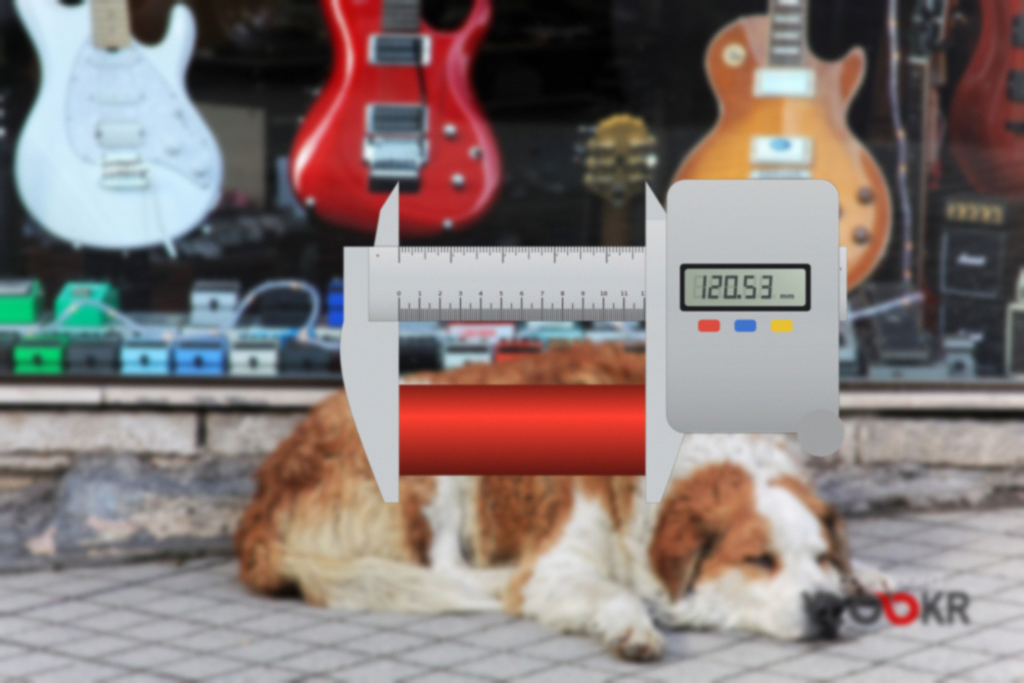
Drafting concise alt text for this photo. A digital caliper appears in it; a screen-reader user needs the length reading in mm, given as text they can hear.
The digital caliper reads 120.53 mm
